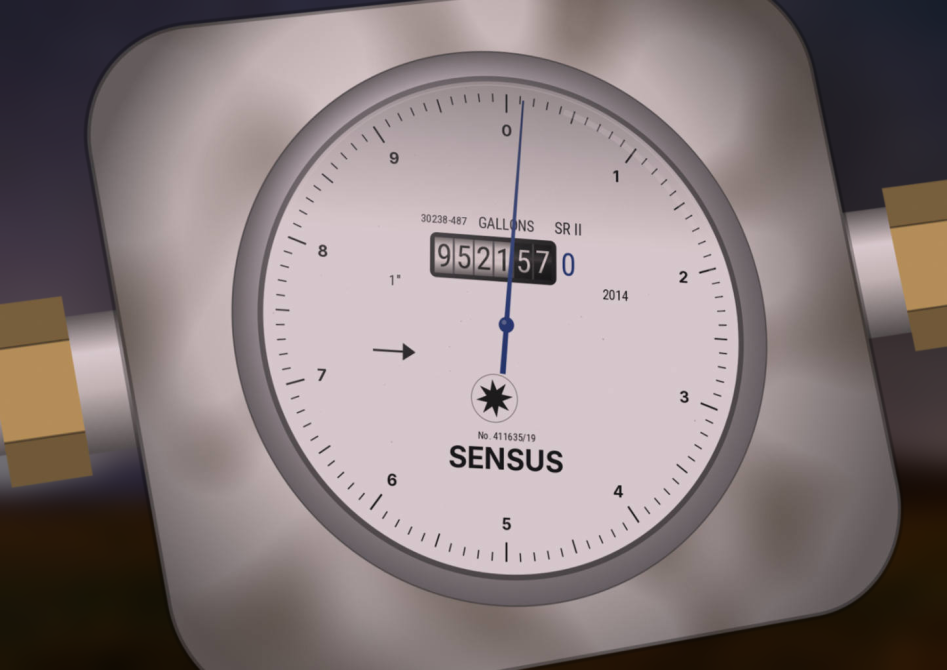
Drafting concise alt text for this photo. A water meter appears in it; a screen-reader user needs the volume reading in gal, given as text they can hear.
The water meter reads 9521570.1 gal
